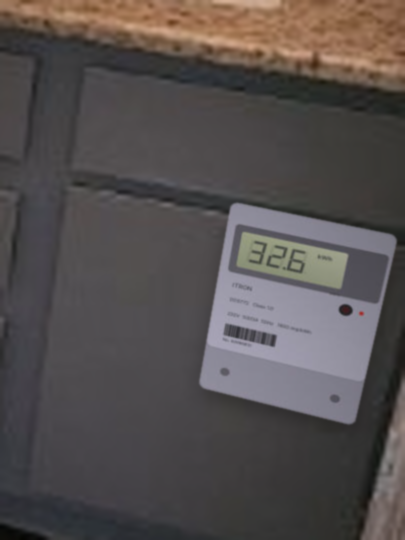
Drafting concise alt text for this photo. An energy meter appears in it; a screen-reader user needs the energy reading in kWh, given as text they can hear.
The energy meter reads 32.6 kWh
